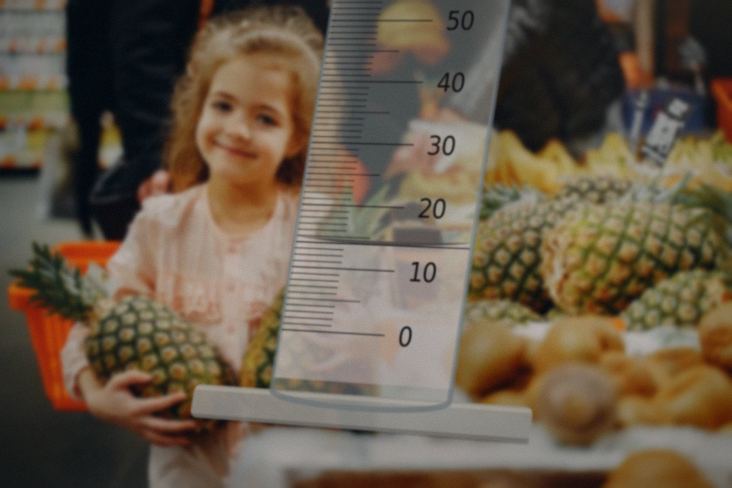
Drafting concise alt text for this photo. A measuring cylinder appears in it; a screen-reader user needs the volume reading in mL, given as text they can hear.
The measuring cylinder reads 14 mL
